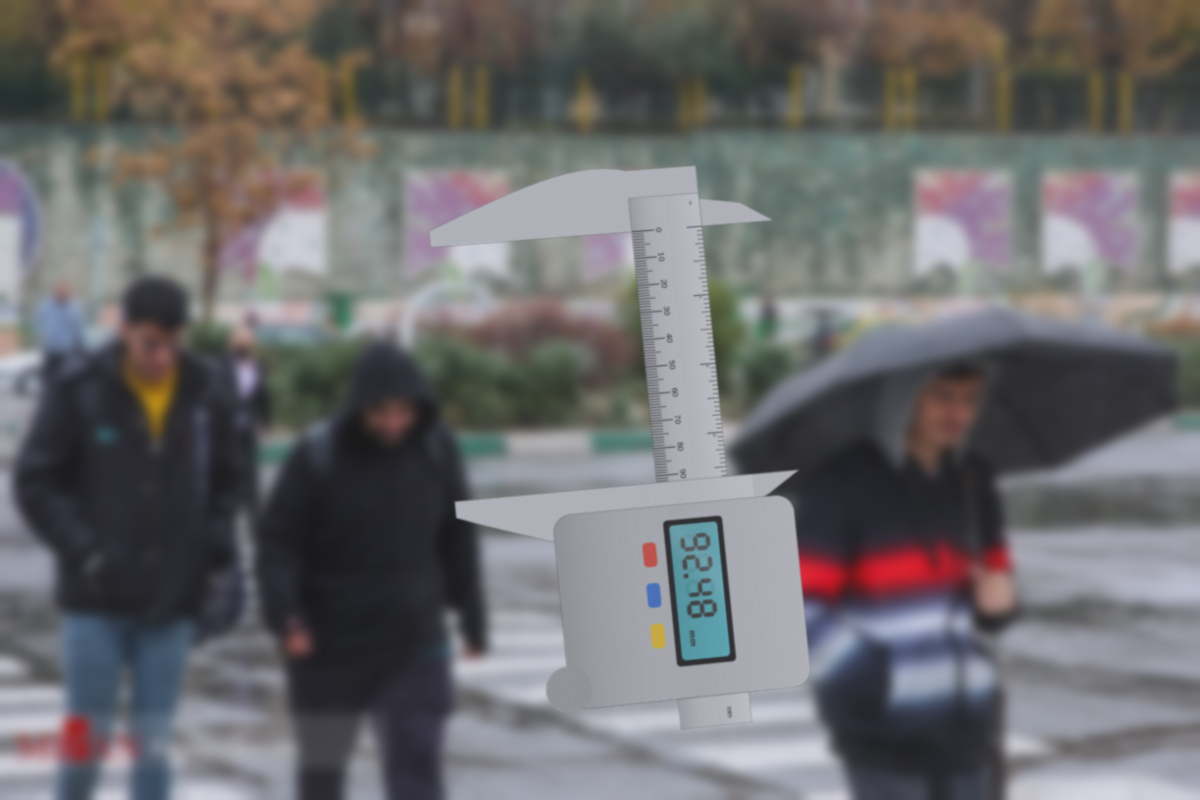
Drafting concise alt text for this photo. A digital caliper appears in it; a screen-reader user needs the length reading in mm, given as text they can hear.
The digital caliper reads 92.48 mm
